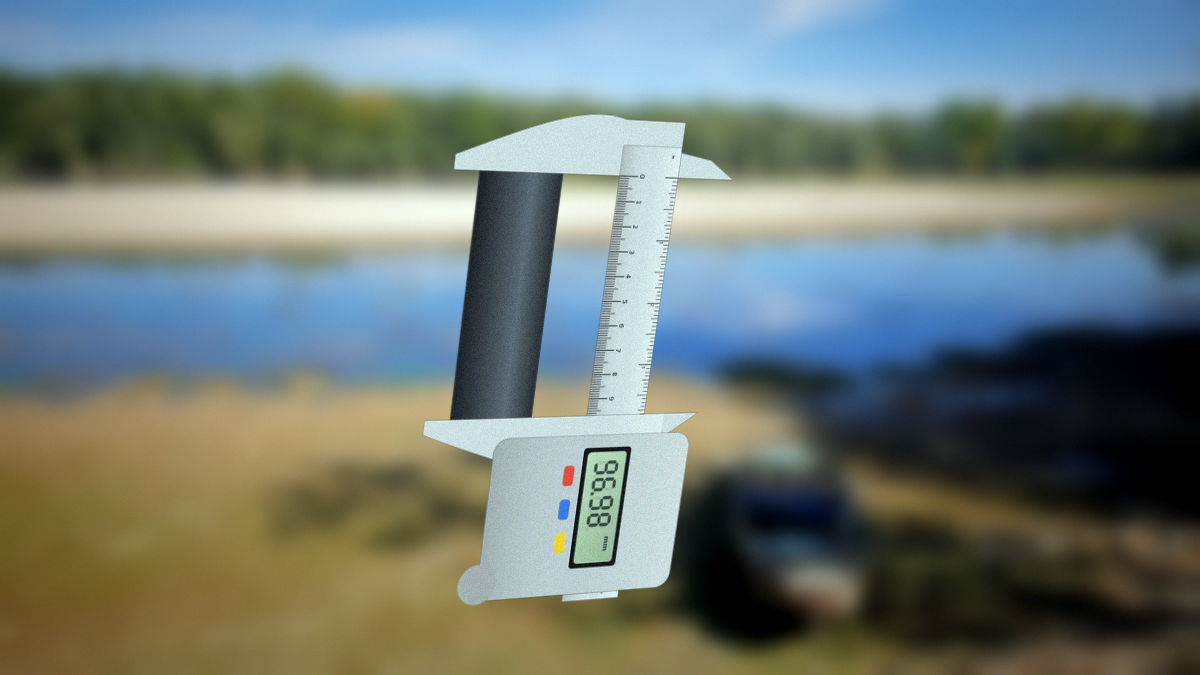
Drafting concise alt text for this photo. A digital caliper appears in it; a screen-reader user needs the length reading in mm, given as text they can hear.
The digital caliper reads 96.98 mm
